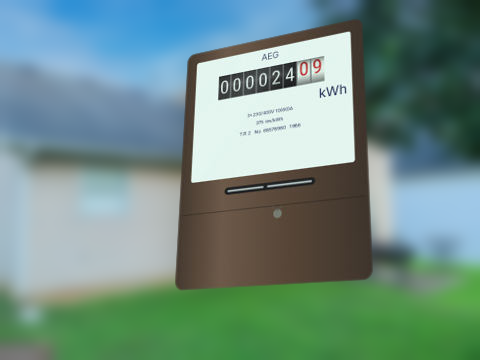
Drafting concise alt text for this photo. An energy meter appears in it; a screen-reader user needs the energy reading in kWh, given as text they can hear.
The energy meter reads 24.09 kWh
